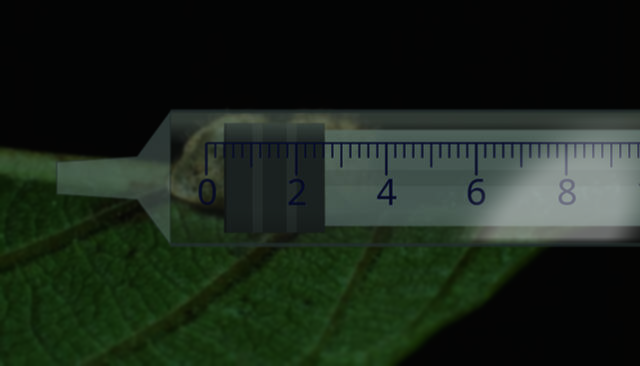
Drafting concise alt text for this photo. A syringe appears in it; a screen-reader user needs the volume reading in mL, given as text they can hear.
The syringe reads 0.4 mL
